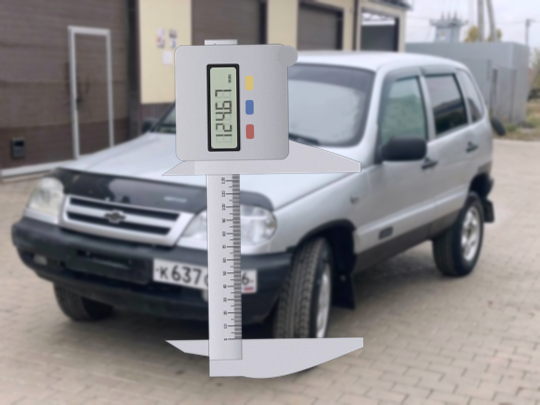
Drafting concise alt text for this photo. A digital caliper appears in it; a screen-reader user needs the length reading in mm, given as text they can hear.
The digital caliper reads 124.67 mm
